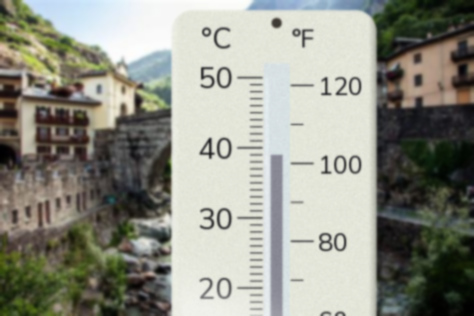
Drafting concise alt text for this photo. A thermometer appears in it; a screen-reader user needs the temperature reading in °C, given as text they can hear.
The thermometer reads 39 °C
